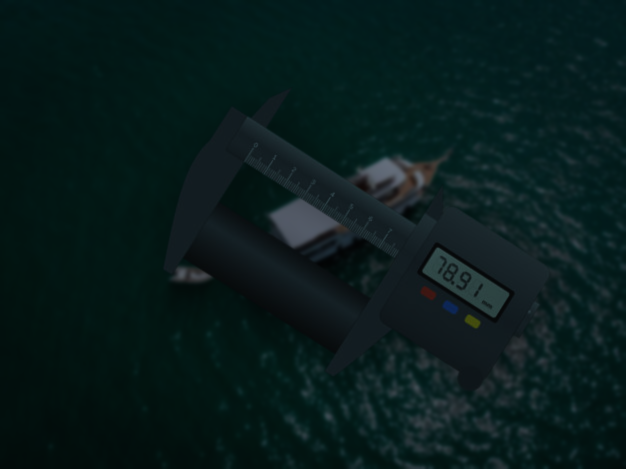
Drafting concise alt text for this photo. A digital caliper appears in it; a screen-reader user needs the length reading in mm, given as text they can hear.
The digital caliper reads 78.91 mm
